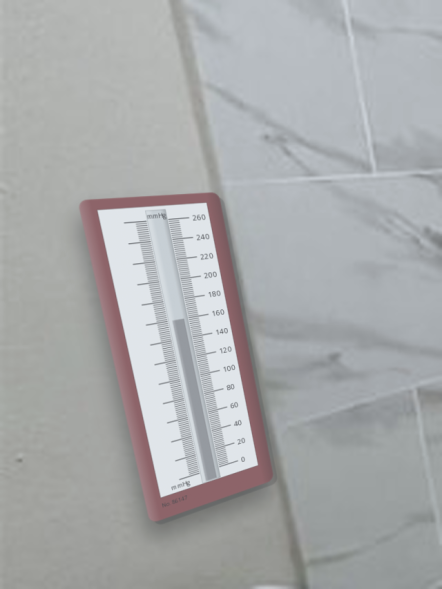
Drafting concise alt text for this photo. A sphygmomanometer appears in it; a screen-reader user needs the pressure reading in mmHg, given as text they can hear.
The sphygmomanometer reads 160 mmHg
